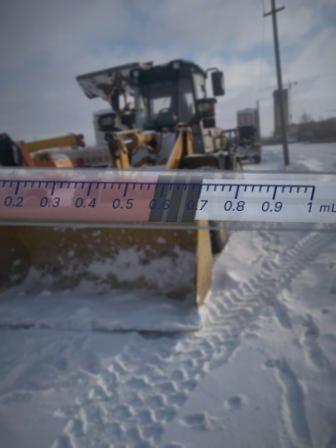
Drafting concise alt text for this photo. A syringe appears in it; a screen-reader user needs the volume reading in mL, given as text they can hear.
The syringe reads 0.58 mL
